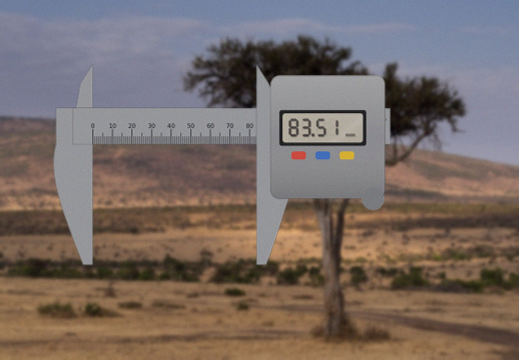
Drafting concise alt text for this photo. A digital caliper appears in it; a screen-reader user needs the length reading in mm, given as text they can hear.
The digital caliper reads 83.51 mm
